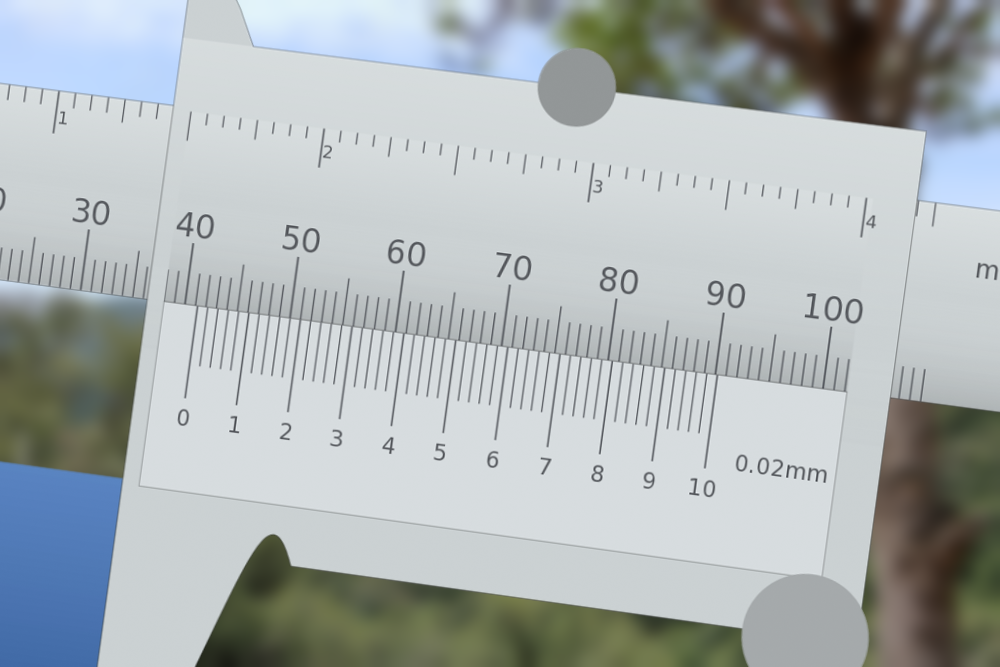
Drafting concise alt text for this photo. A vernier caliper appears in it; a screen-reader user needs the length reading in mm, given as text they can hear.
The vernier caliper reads 41.2 mm
